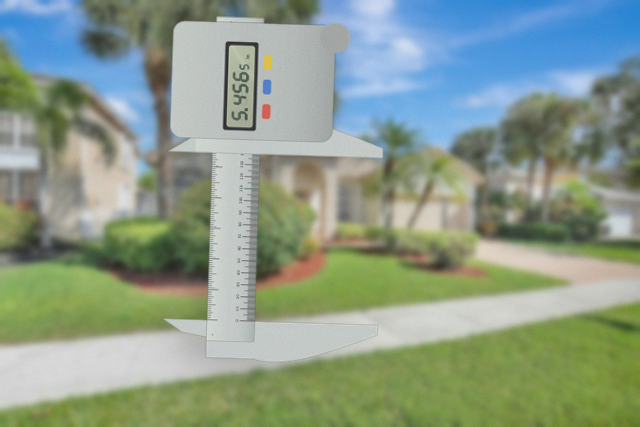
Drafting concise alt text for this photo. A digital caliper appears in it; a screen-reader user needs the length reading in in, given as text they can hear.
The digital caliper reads 5.4565 in
